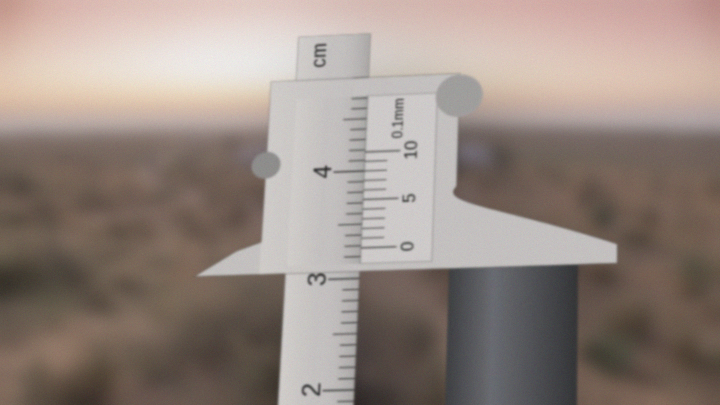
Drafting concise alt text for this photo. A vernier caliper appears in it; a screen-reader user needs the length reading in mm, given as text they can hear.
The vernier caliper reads 32.8 mm
